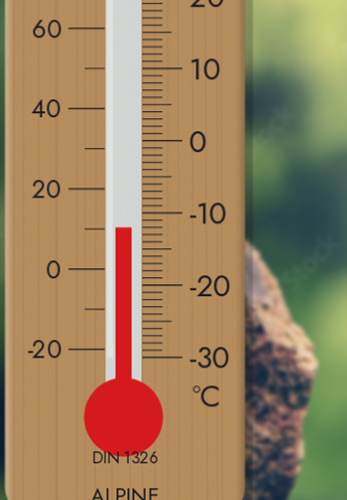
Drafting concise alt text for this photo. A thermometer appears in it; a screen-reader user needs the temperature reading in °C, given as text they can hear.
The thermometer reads -12 °C
